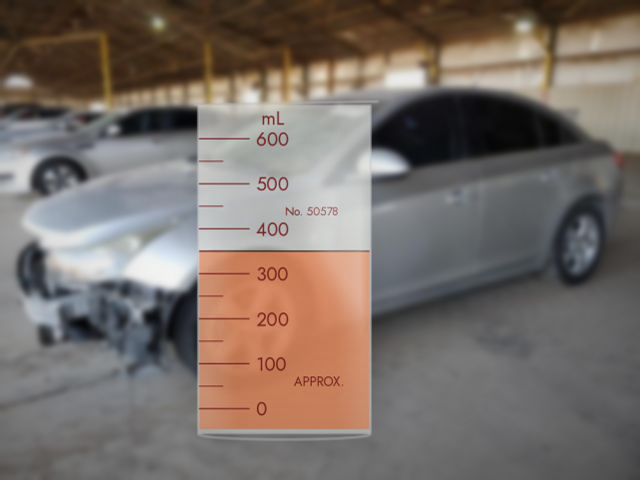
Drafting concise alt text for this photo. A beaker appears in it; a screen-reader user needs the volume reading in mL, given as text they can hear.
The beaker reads 350 mL
